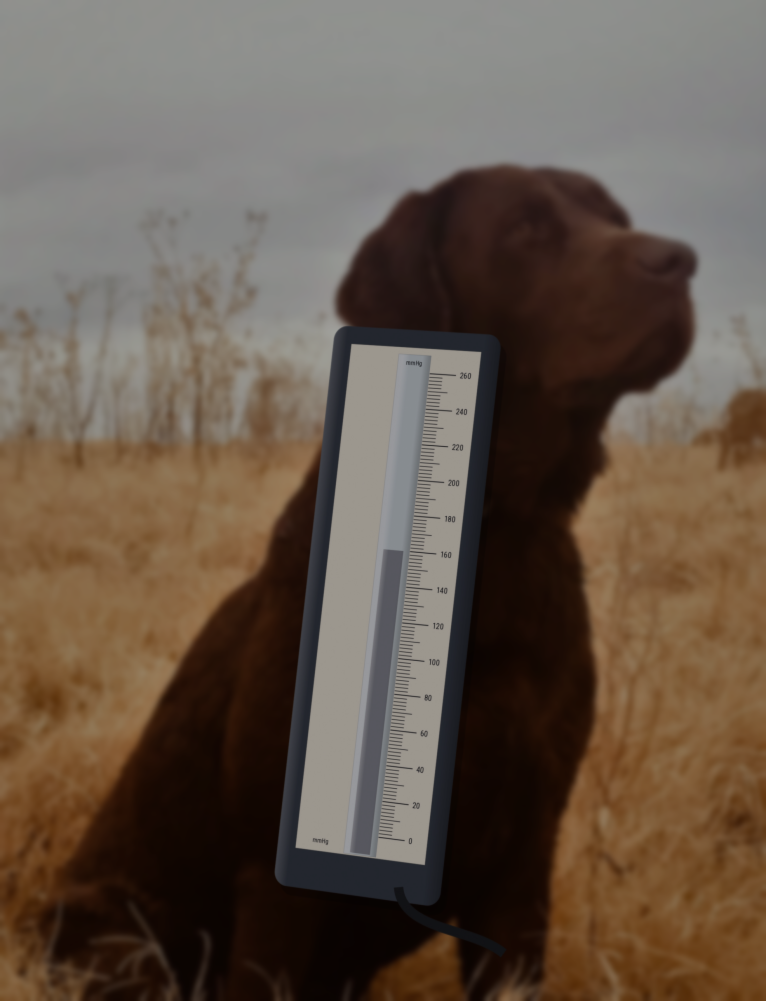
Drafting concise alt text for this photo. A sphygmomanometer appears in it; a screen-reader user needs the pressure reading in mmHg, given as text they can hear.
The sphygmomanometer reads 160 mmHg
